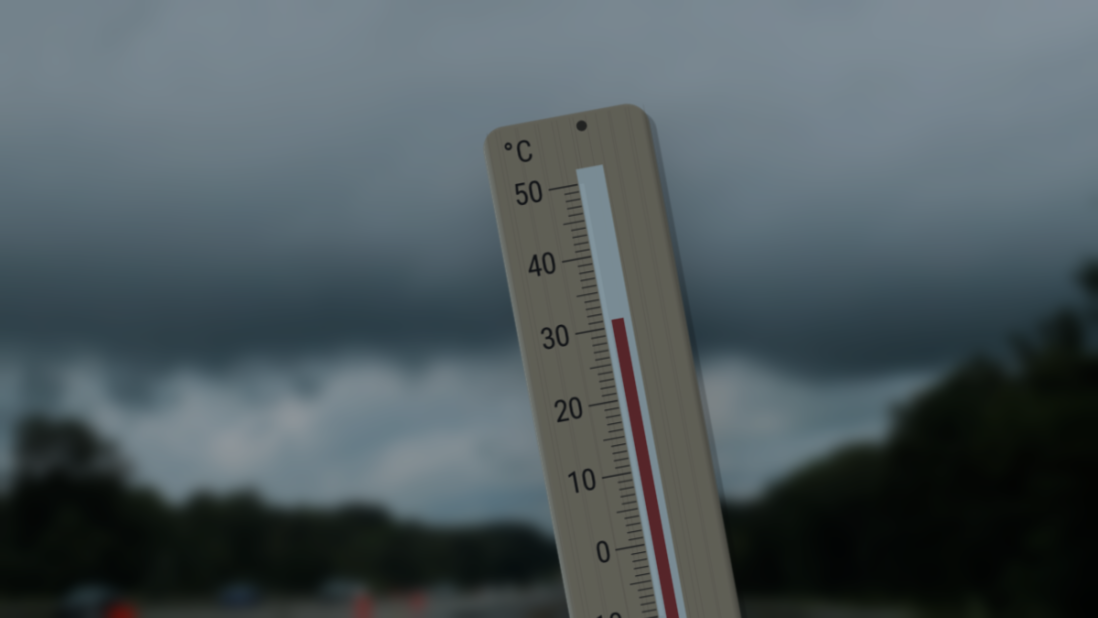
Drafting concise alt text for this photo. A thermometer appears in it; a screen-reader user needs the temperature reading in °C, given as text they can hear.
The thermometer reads 31 °C
